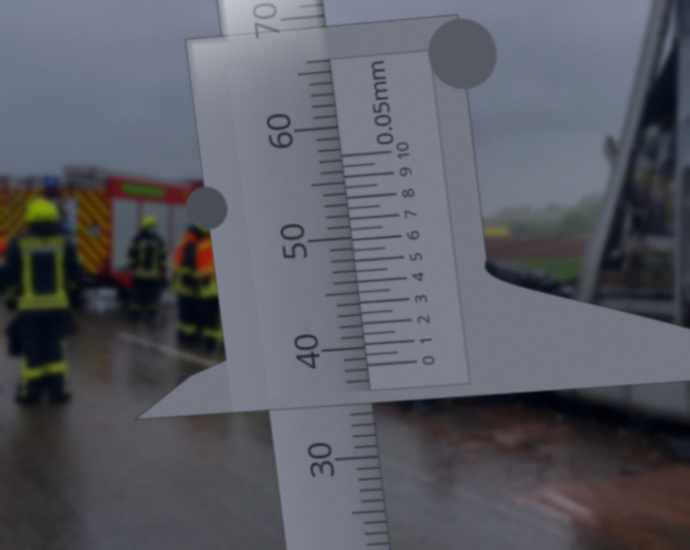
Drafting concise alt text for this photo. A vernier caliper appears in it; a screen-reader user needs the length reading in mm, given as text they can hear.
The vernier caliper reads 38.4 mm
